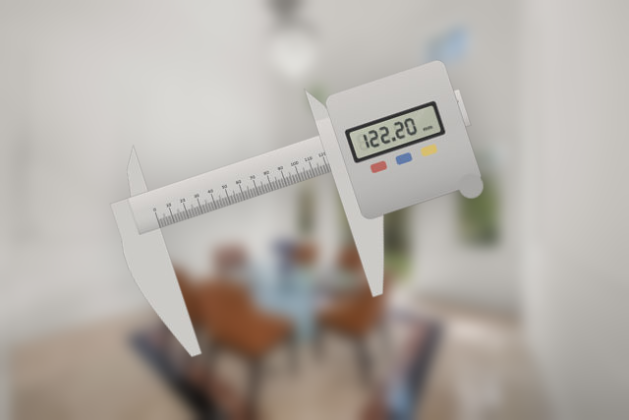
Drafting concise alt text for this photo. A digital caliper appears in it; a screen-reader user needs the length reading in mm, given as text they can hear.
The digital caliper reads 122.20 mm
